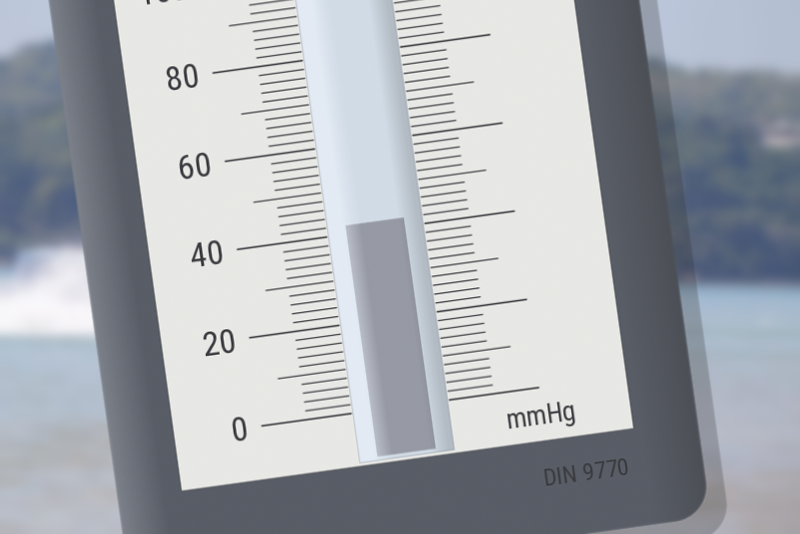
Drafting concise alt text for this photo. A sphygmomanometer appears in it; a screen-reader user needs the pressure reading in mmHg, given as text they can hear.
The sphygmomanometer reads 42 mmHg
